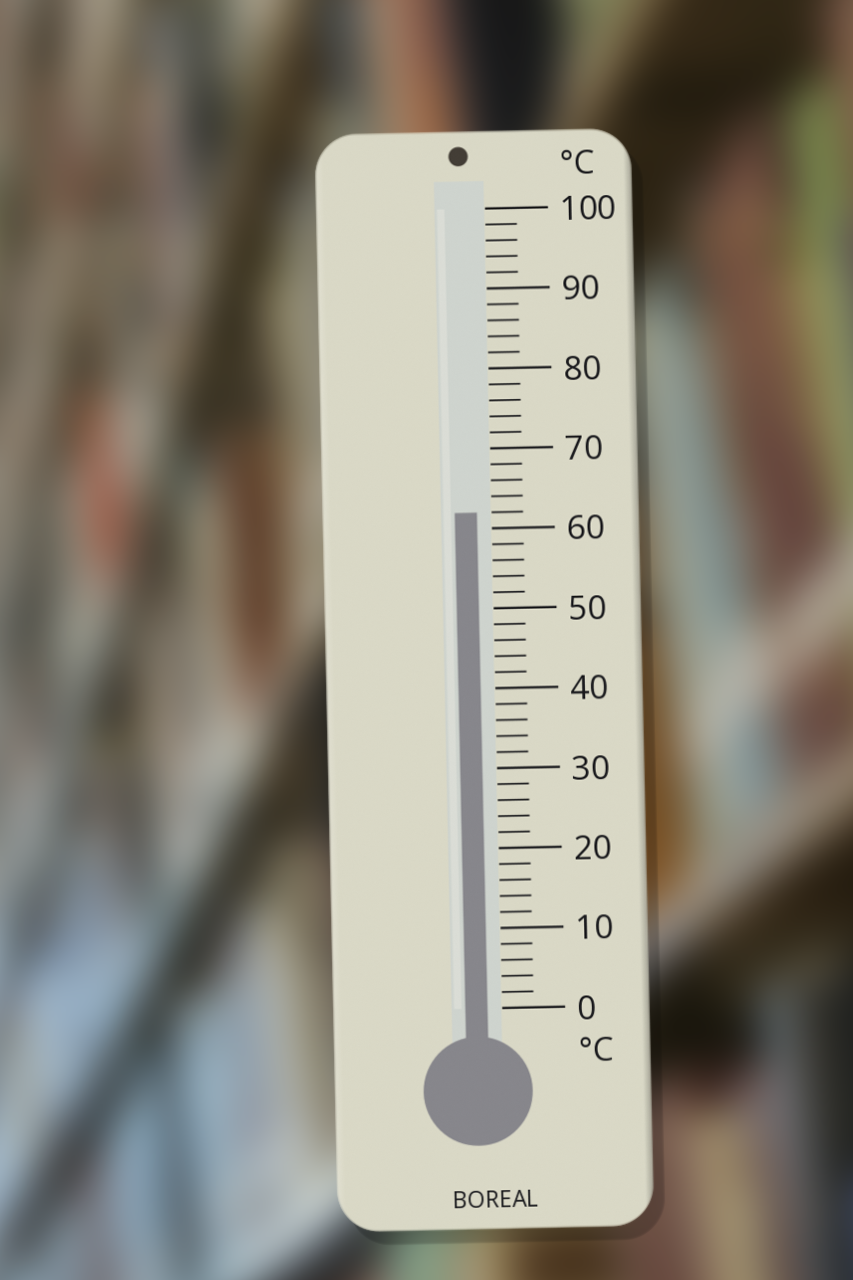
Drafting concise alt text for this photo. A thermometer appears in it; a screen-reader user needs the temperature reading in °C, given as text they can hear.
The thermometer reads 62 °C
